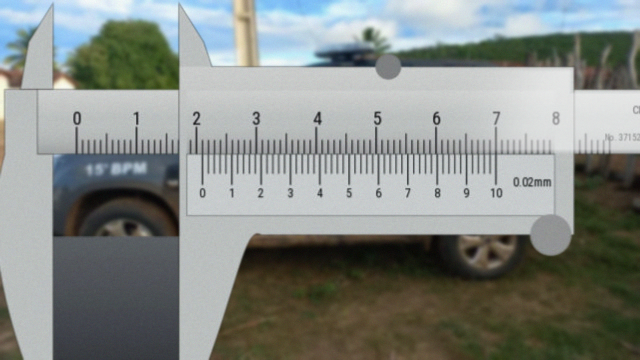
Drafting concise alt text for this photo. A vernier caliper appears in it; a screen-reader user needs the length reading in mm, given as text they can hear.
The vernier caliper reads 21.0 mm
